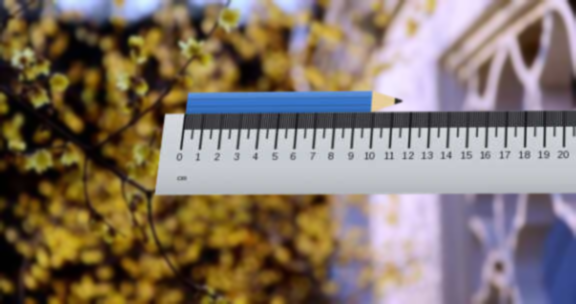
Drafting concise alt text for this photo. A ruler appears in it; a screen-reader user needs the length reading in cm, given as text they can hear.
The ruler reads 11.5 cm
